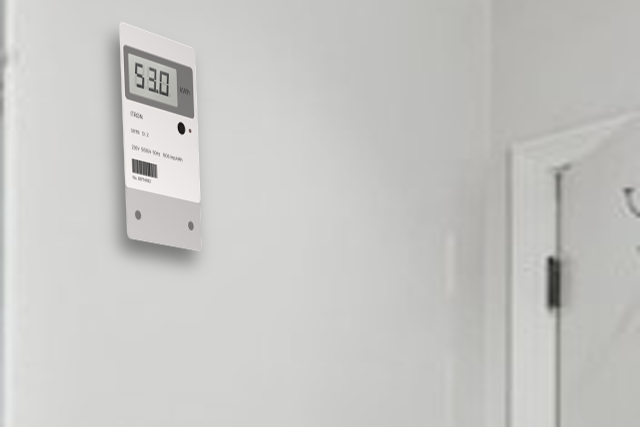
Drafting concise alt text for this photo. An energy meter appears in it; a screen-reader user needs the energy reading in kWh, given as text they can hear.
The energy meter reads 53.0 kWh
